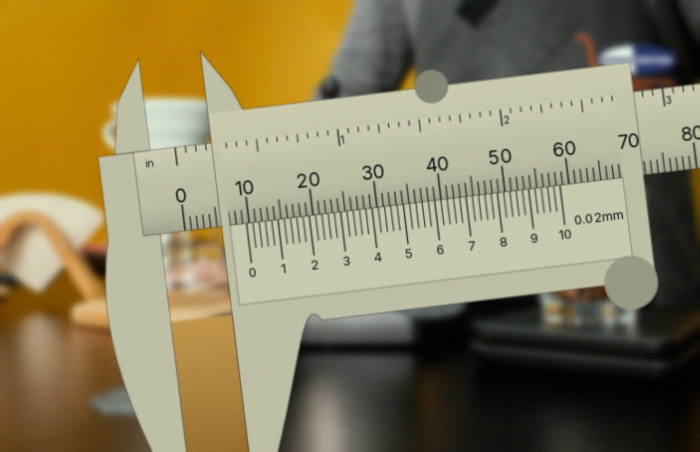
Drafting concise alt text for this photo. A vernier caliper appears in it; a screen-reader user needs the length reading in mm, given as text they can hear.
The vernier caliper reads 9.6 mm
